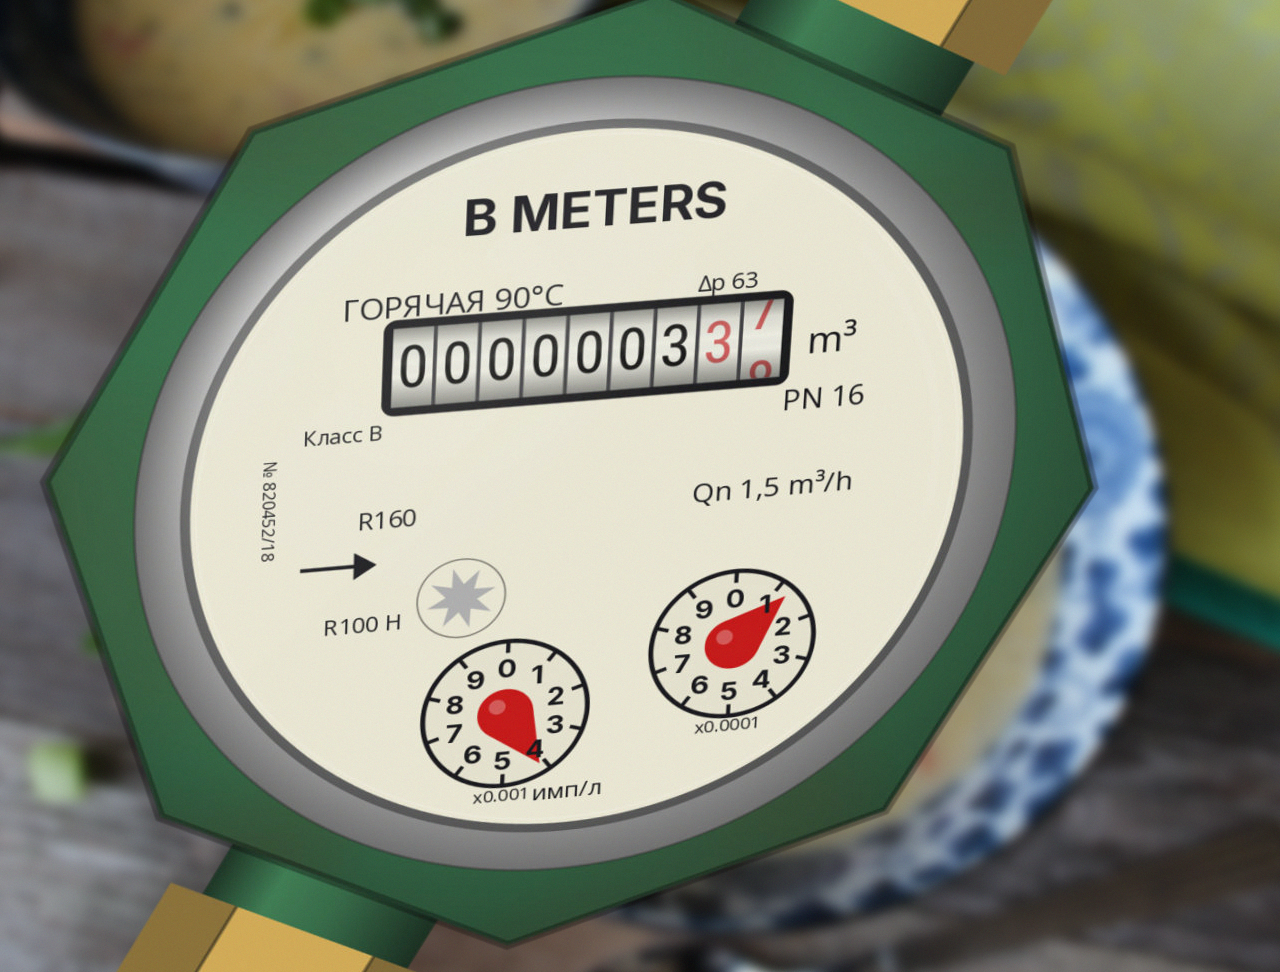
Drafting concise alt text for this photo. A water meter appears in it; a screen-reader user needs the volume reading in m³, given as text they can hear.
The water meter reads 3.3741 m³
